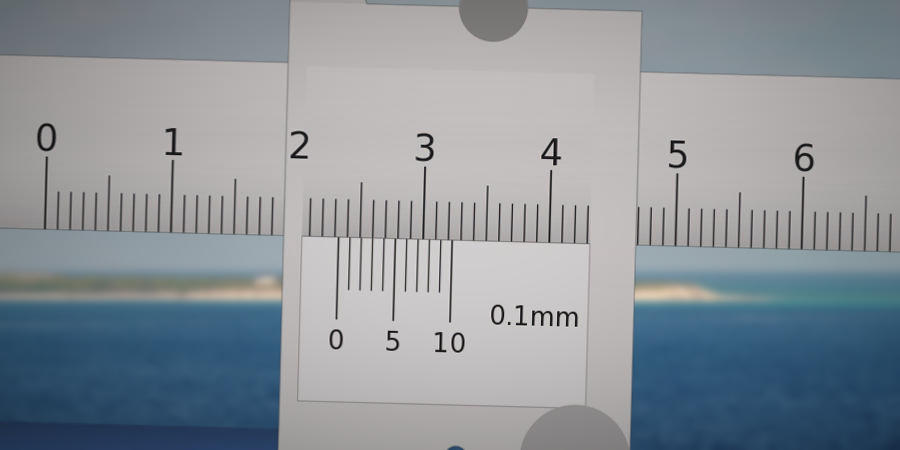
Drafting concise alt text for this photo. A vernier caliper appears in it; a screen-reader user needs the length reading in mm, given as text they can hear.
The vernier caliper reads 23.3 mm
